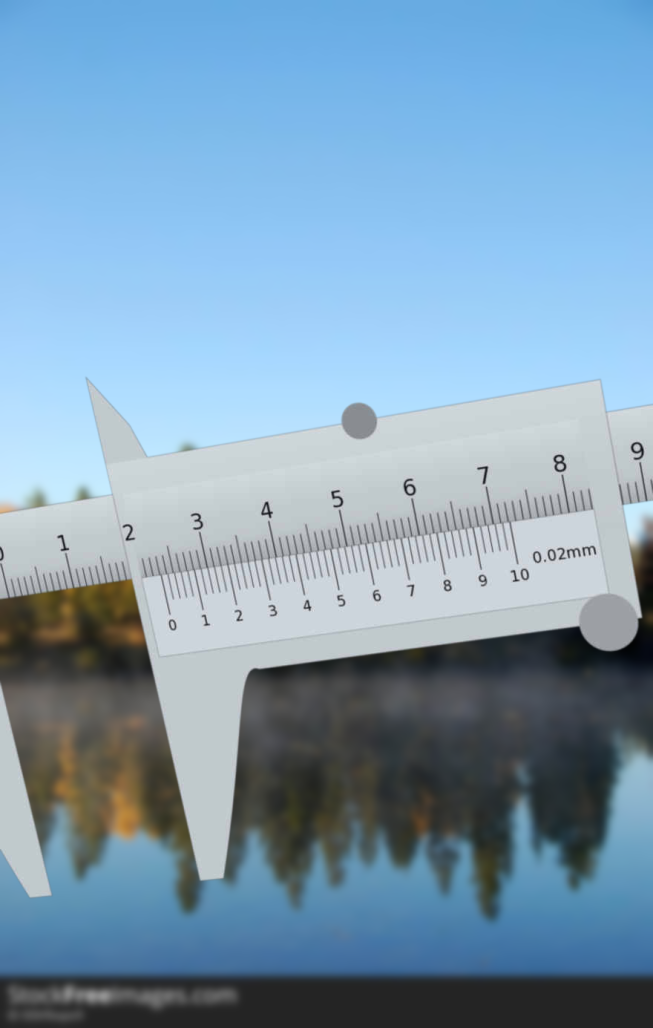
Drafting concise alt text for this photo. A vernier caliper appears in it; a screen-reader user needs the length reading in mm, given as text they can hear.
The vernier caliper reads 23.2 mm
